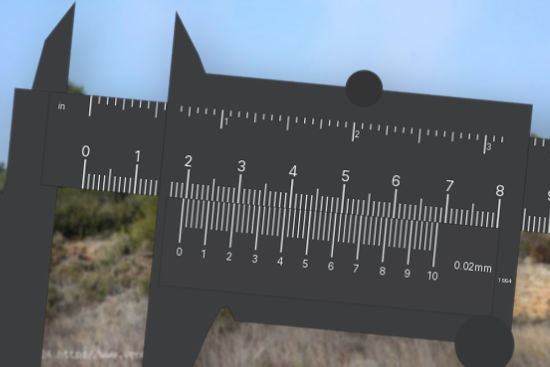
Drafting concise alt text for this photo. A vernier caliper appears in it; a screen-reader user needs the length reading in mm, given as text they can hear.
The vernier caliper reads 19.5 mm
